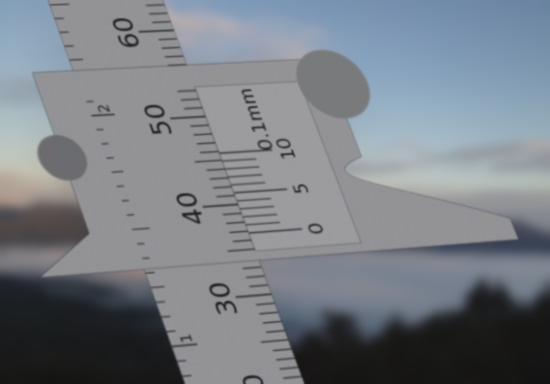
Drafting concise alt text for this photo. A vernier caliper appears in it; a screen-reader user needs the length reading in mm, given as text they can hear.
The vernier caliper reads 36.8 mm
